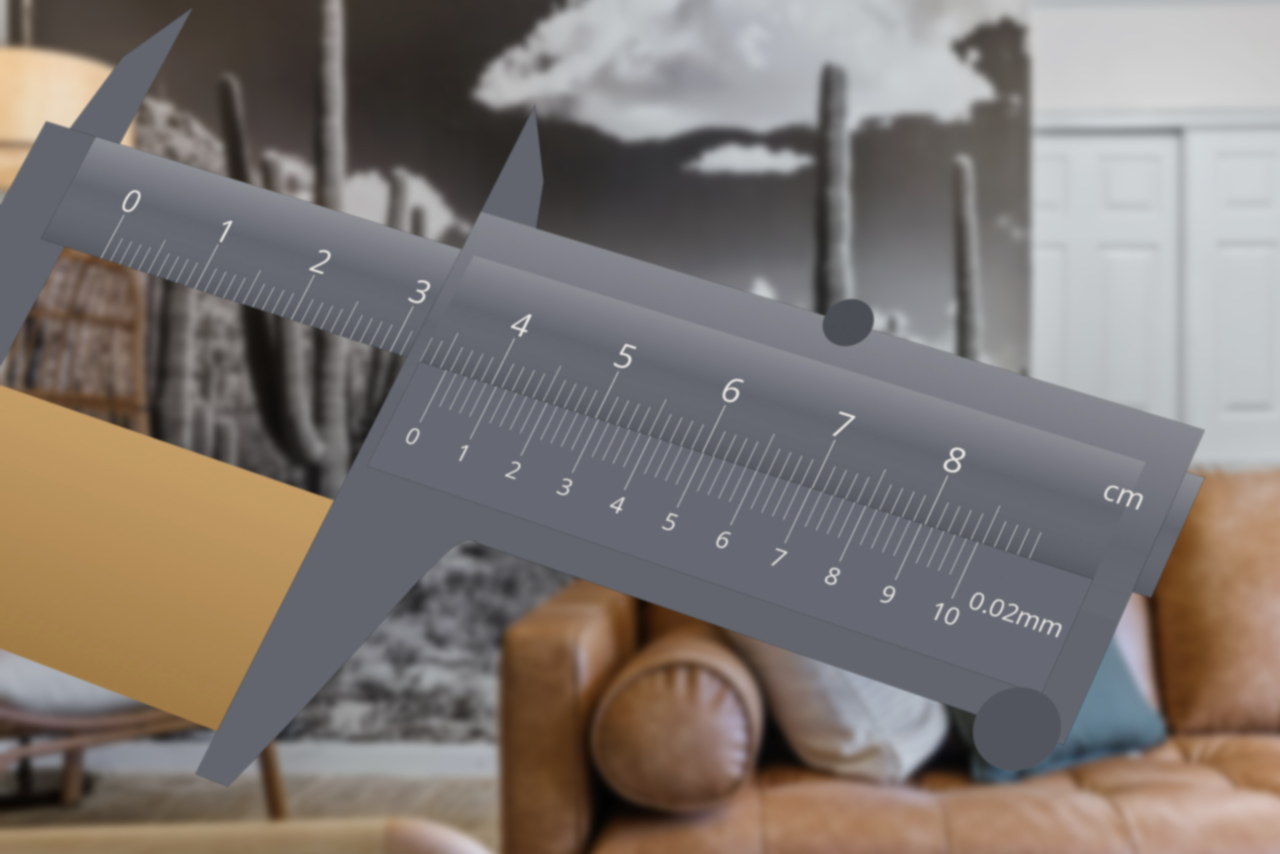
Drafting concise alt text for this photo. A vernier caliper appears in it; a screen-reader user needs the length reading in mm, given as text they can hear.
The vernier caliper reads 35.6 mm
